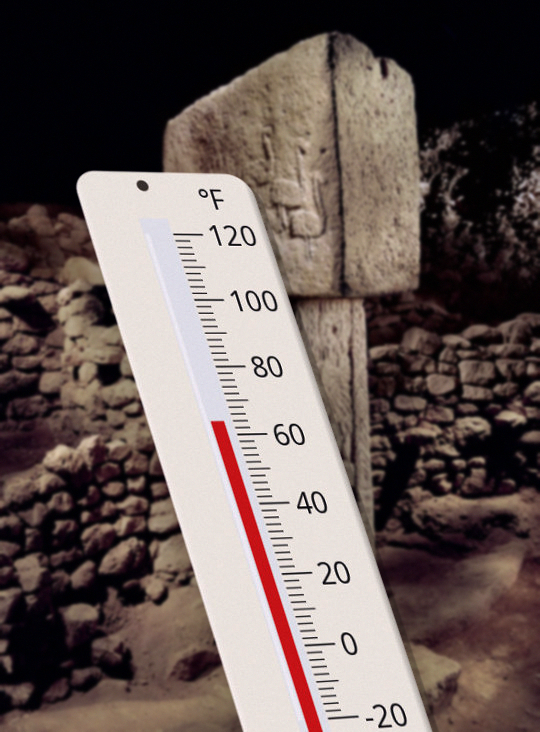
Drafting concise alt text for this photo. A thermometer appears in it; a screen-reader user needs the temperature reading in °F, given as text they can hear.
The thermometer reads 64 °F
